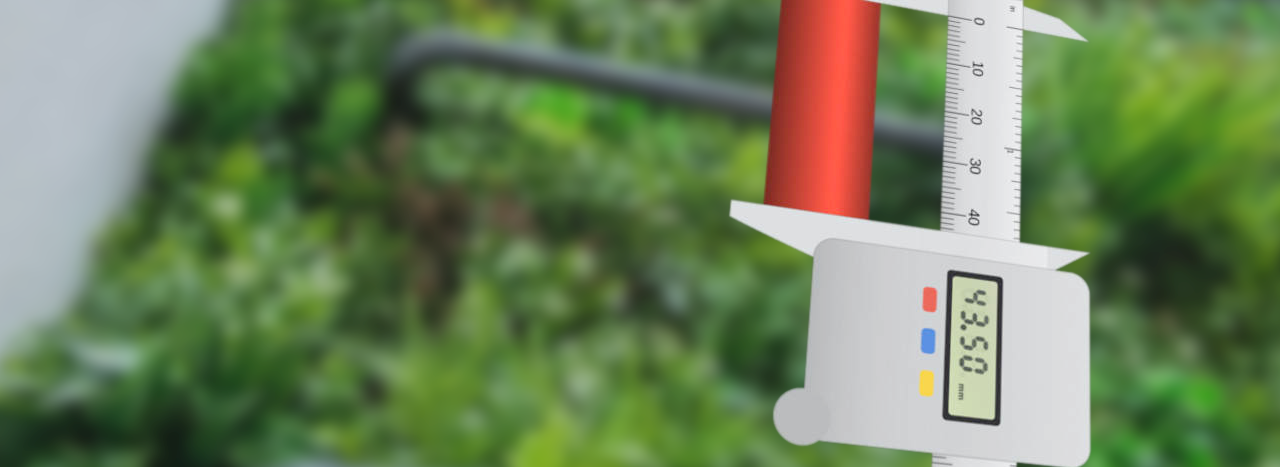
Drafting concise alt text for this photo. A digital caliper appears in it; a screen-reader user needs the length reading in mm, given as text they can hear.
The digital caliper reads 43.50 mm
